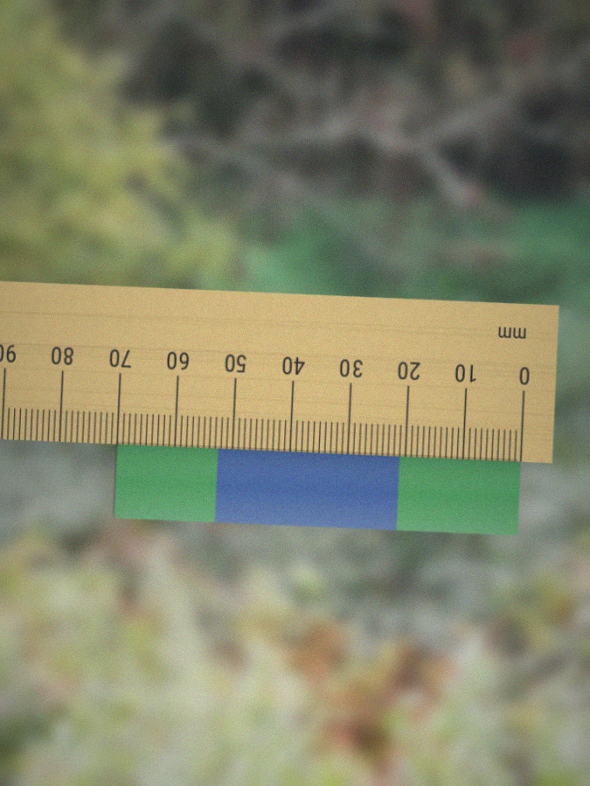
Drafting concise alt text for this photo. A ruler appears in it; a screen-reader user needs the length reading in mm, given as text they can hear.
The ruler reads 70 mm
